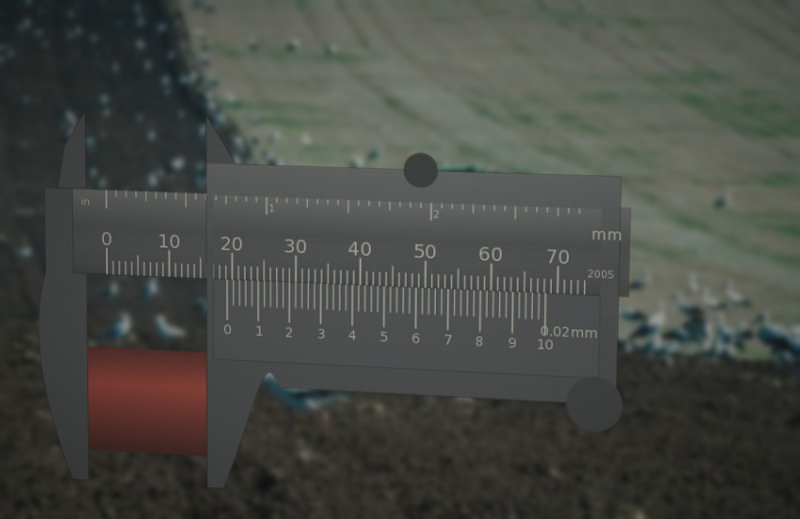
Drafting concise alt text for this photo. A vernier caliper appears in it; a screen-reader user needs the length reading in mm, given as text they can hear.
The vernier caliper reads 19.2 mm
